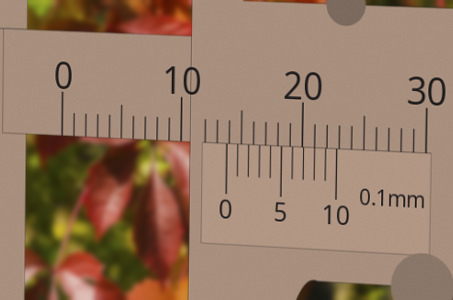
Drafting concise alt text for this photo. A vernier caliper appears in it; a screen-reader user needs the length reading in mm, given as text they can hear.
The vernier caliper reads 13.8 mm
